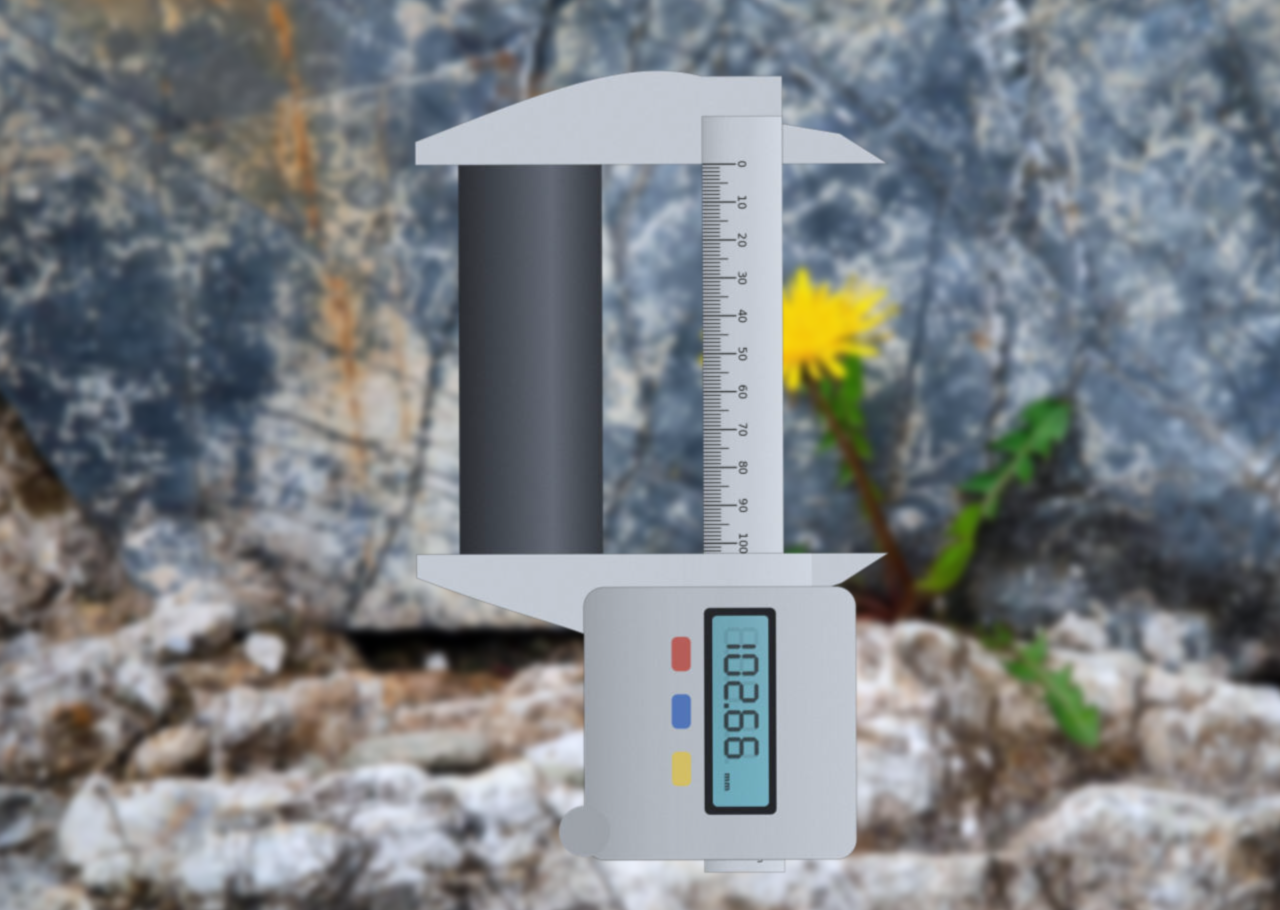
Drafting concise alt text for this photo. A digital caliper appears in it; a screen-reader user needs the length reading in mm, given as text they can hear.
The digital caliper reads 102.66 mm
